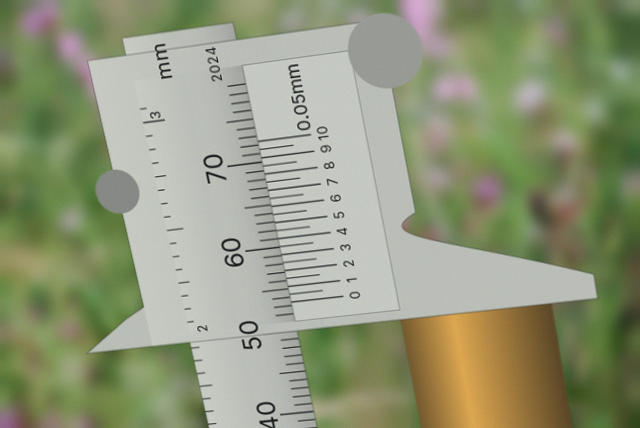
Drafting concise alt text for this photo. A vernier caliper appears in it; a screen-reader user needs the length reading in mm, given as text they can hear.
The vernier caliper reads 53.4 mm
